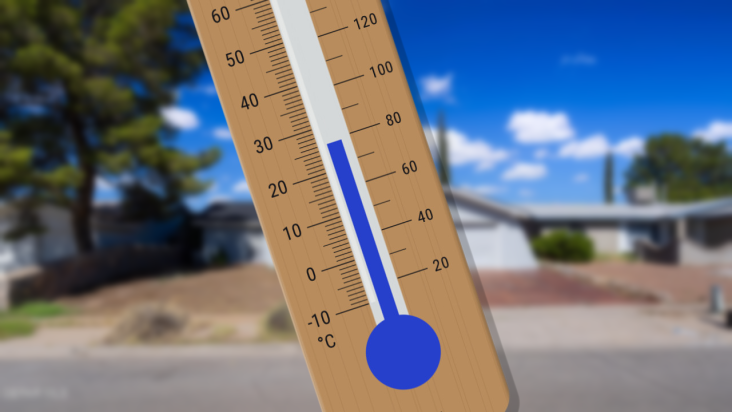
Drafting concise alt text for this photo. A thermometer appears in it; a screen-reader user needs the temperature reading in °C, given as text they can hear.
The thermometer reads 26 °C
